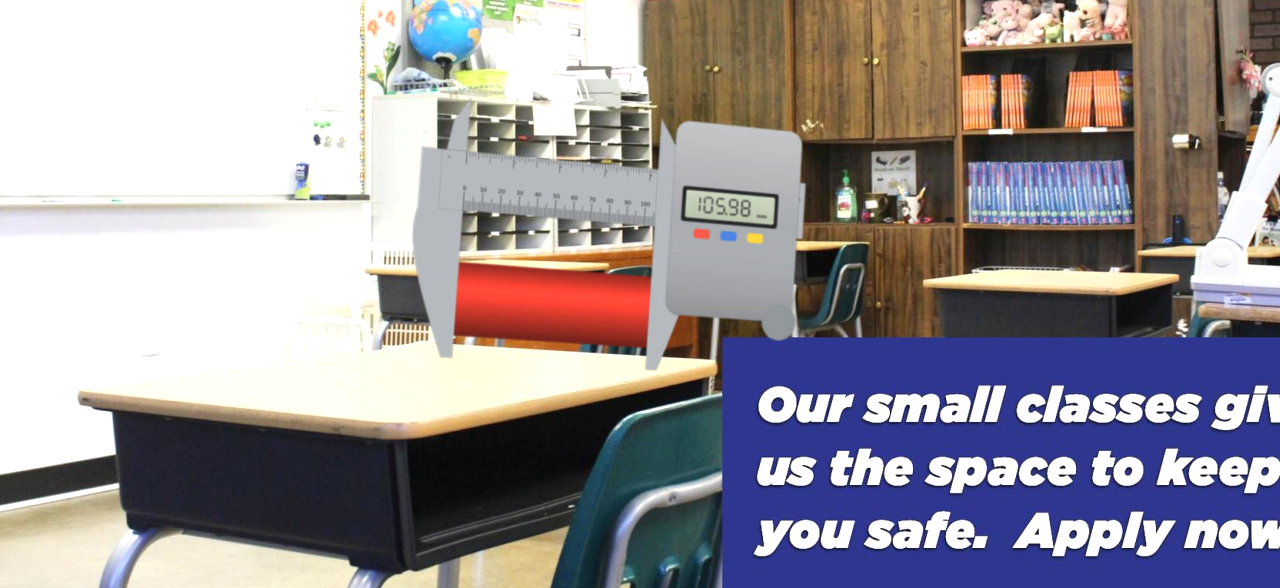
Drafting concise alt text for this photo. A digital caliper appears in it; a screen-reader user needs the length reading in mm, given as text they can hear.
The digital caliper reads 105.98 mm
